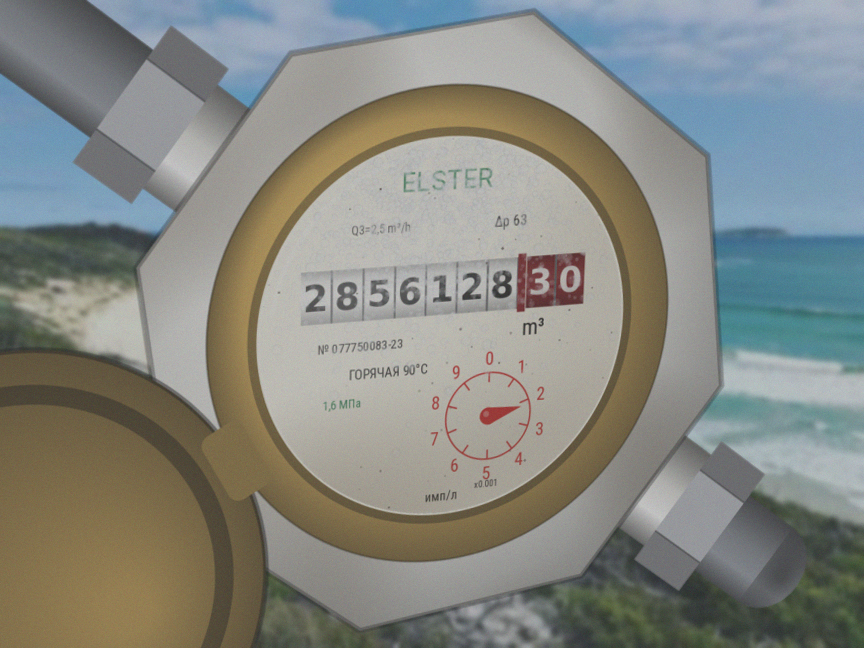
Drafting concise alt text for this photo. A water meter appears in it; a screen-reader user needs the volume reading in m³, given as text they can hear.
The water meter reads 2856128.302 m³
